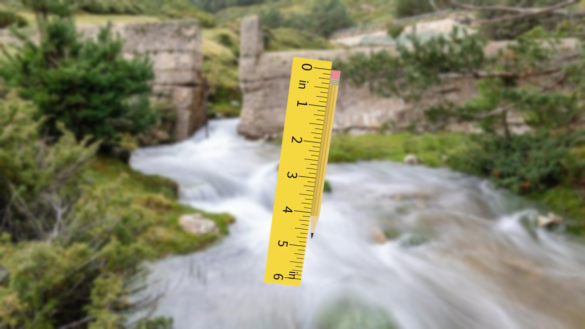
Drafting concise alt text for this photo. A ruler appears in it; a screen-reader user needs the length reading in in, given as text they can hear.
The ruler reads 4.75 in
